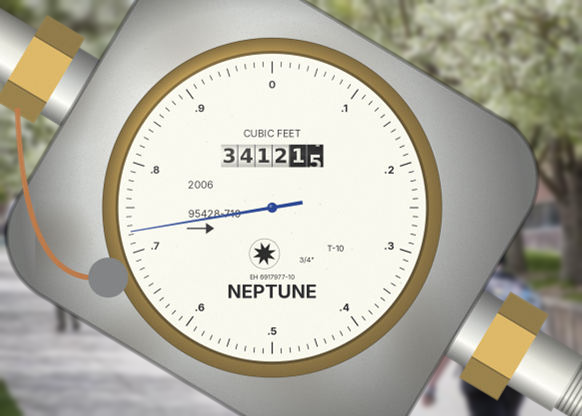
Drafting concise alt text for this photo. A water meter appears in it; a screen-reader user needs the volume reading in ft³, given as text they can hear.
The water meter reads 341214.72 ft³
